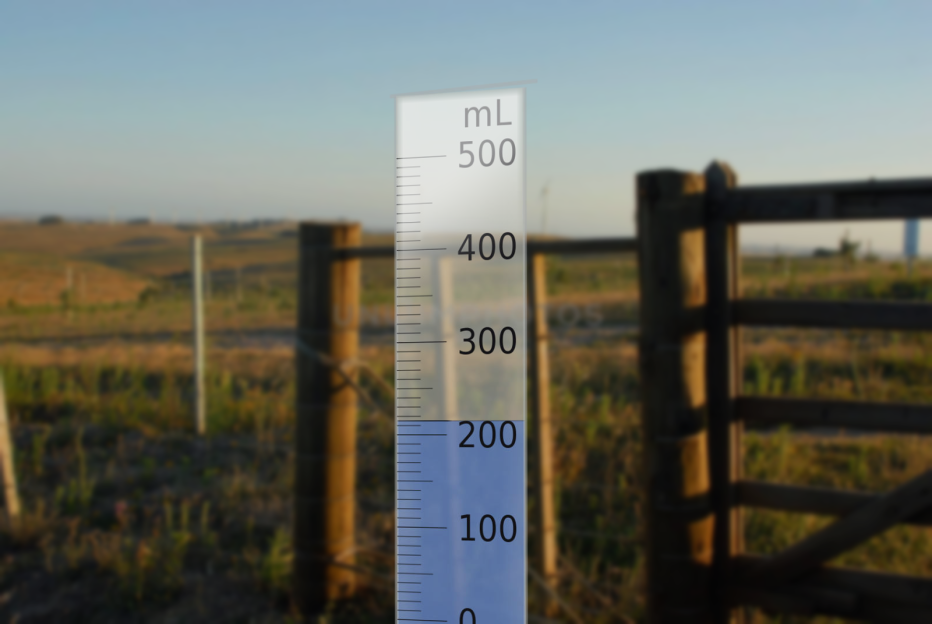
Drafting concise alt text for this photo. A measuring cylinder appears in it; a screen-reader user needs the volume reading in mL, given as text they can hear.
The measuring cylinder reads 215 mL
